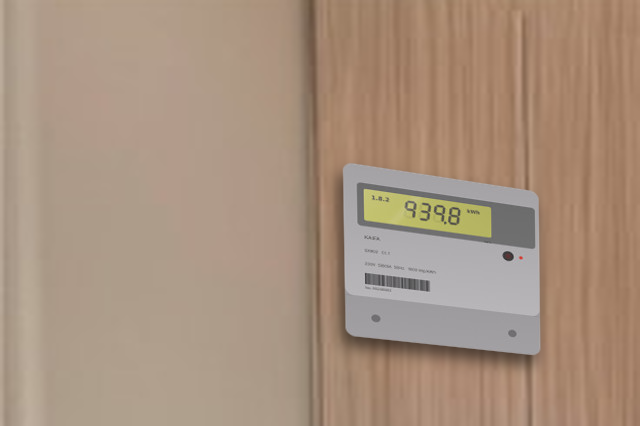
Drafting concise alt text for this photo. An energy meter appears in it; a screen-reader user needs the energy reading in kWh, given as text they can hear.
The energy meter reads 939.8 kWh
